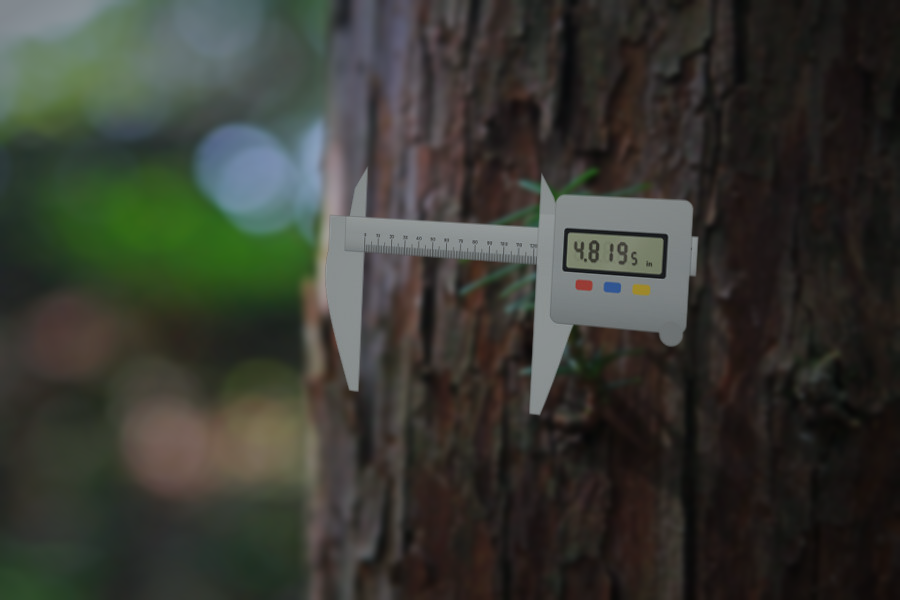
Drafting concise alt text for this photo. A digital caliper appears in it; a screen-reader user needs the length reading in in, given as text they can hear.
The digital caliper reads 4.8195 in
